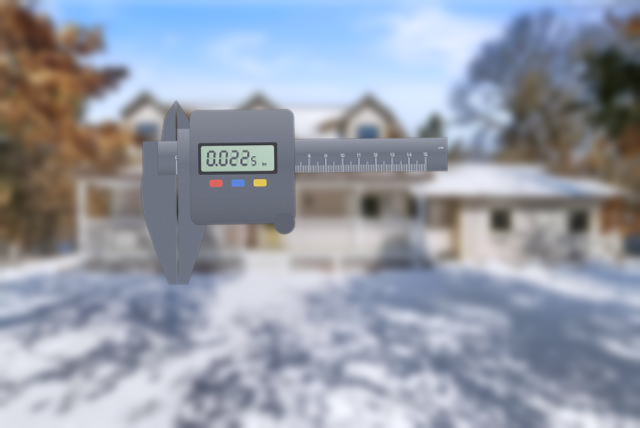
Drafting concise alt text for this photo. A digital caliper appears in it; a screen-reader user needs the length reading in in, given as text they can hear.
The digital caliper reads 0.0225 in
